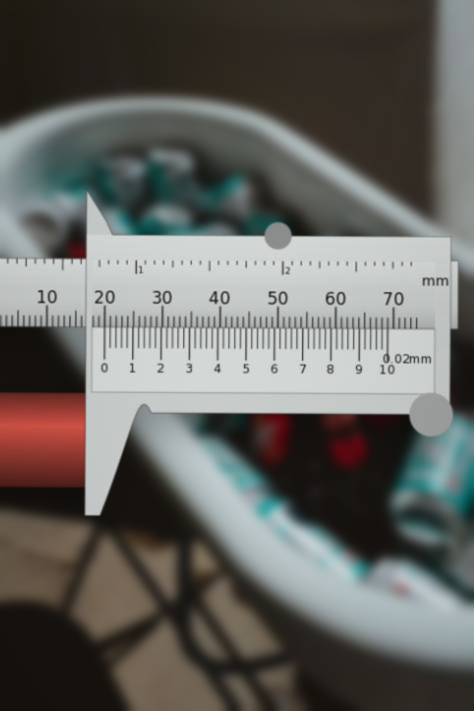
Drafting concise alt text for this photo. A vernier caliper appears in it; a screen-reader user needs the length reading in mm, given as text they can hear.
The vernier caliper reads 20.0 mm
